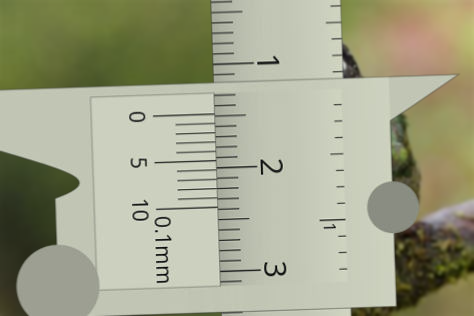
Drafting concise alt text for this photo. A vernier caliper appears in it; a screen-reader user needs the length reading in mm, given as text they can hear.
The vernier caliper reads 14.8 mm
